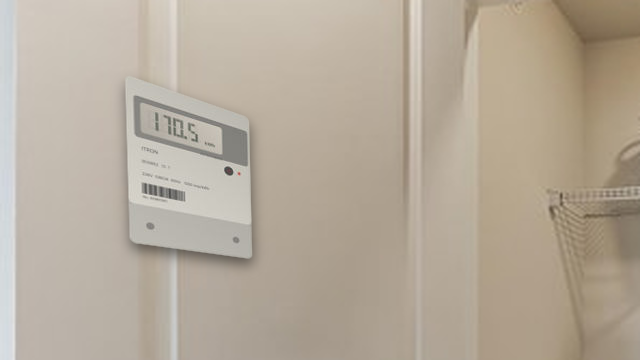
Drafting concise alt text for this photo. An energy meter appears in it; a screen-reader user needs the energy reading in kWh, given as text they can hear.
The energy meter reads 170.5 kWh
